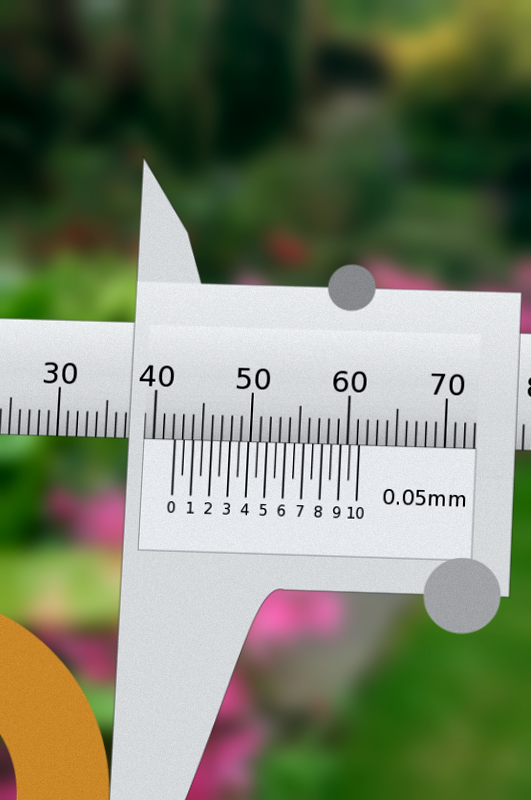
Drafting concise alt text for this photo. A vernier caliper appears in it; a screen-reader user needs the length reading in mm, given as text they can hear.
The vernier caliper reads 42.2 mm
